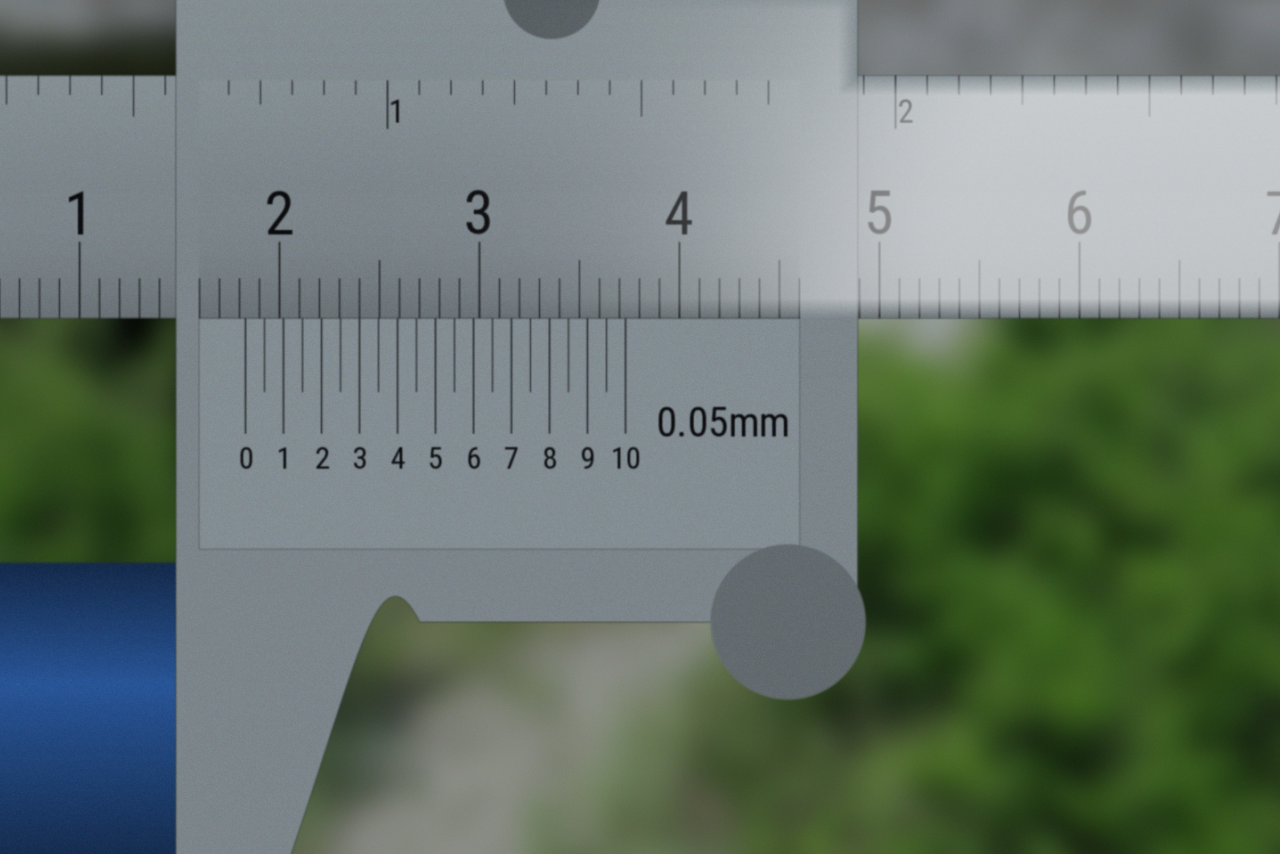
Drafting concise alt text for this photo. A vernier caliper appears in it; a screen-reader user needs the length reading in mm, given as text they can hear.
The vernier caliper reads 18.3 mm
